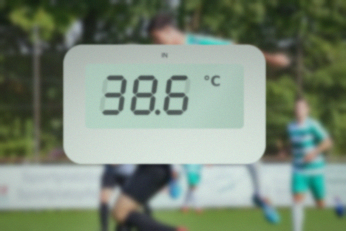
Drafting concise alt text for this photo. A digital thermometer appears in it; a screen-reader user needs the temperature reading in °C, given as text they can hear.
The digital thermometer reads 38.6 °C
